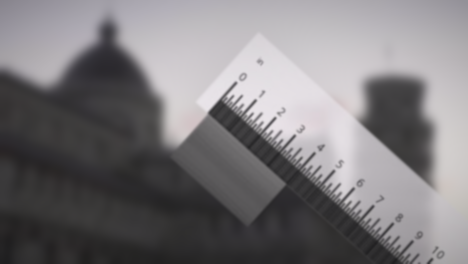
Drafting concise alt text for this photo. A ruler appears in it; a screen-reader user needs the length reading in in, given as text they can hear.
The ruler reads 4 in
